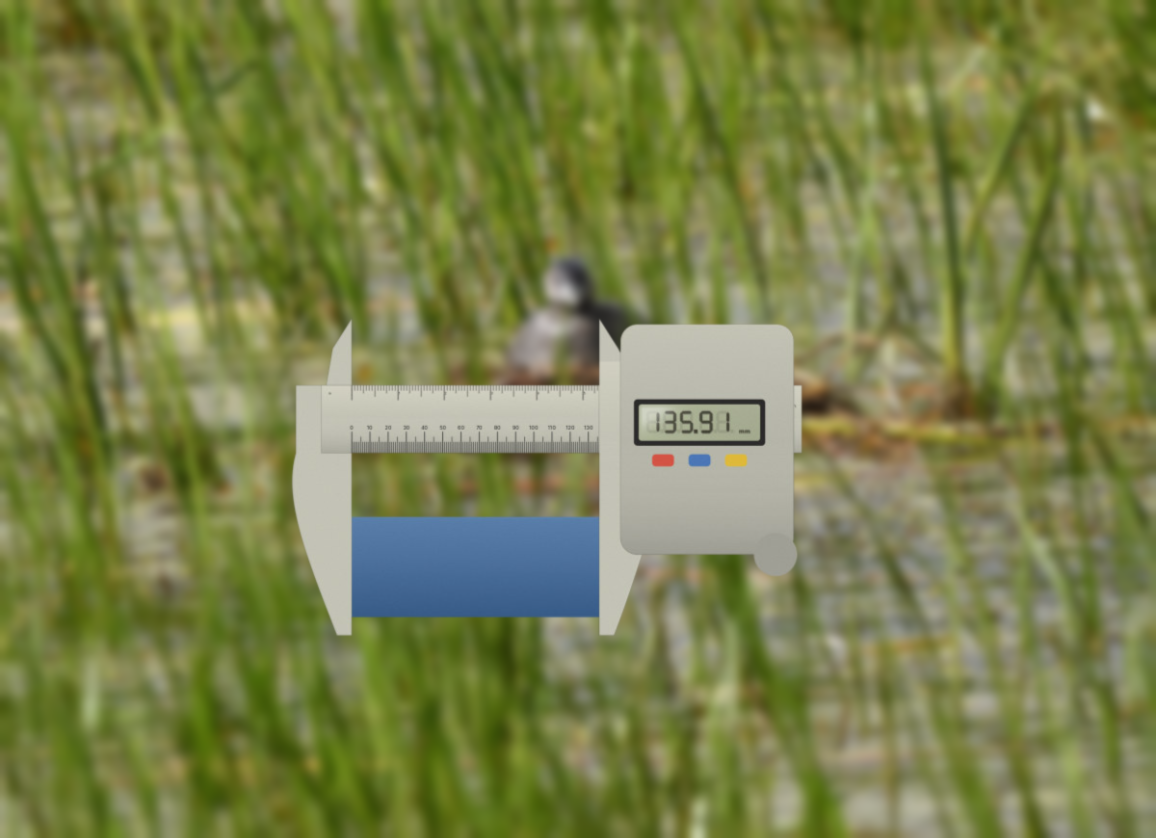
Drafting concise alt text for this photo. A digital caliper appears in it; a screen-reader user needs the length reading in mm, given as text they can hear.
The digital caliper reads 135.91 mm
